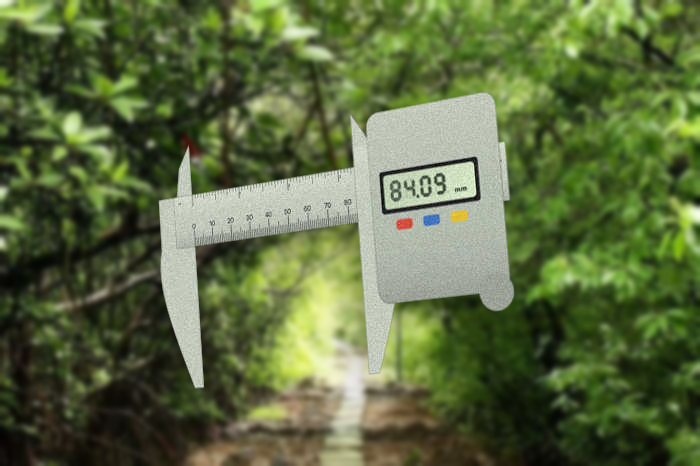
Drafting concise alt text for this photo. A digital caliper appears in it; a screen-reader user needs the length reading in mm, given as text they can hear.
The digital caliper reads 84.09 mm
